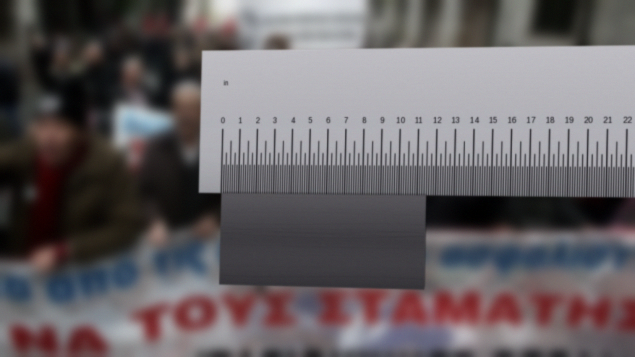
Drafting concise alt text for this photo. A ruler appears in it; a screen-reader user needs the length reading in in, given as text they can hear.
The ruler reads 11.5 in
